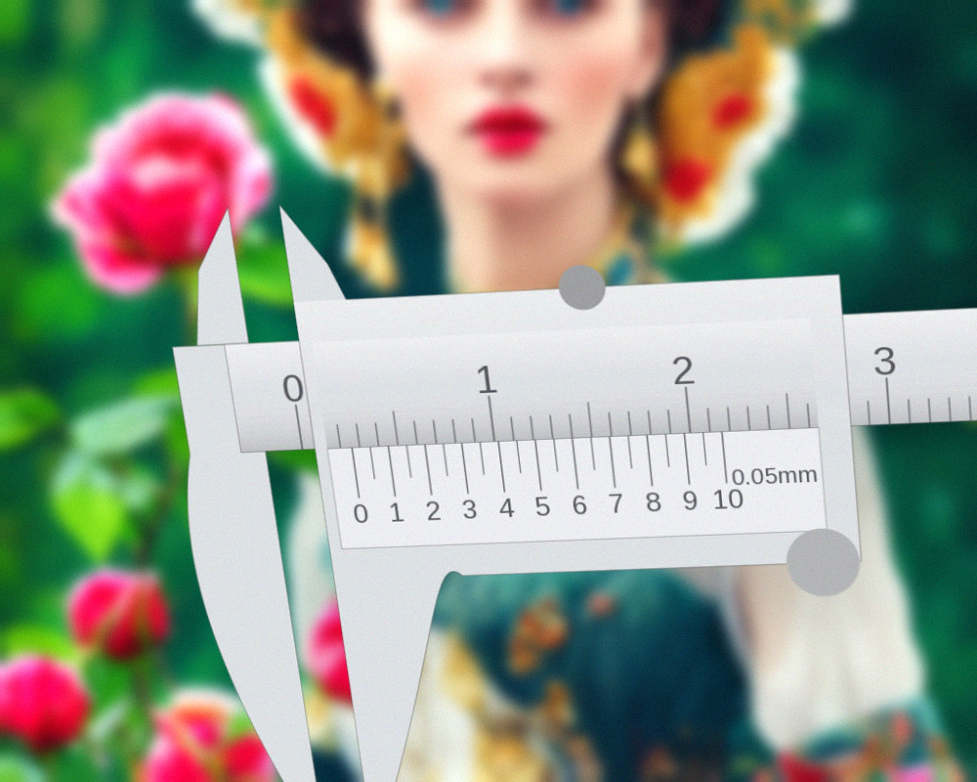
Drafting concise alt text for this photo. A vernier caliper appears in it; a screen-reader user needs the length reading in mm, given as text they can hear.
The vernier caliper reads 2.6 mm
